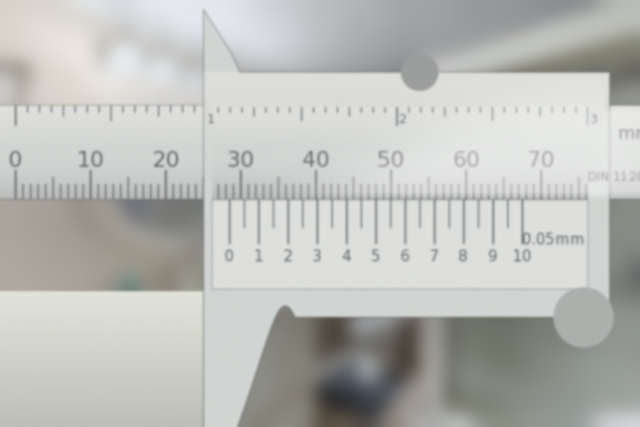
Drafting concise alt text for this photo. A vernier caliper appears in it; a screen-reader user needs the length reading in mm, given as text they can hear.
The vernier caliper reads 28.5 mm
